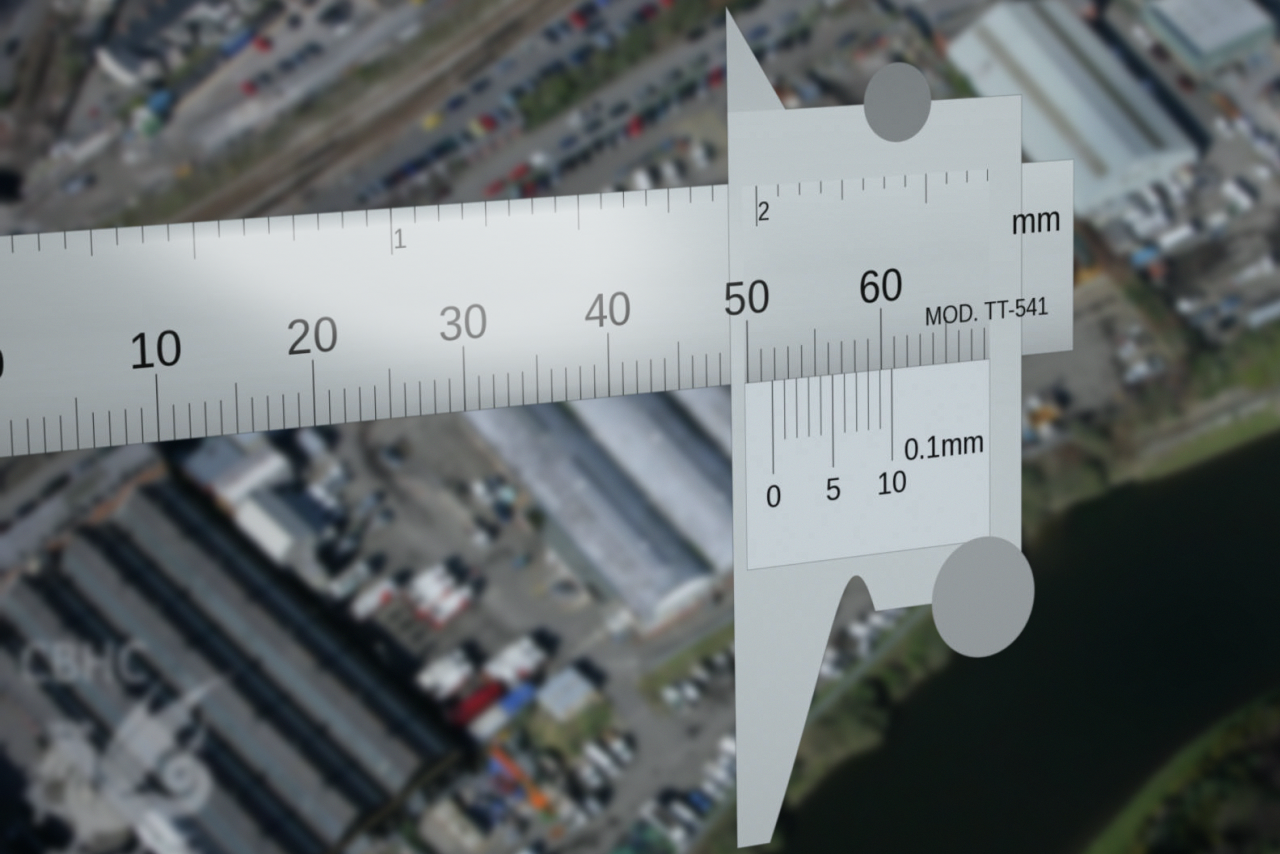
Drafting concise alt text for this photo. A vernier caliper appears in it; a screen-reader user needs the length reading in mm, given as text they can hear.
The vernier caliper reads 51.8 mm
